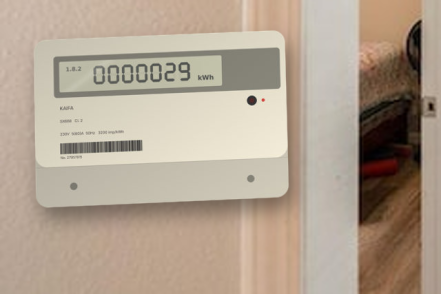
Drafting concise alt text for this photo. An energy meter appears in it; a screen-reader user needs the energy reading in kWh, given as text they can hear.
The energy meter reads 29 kWh
